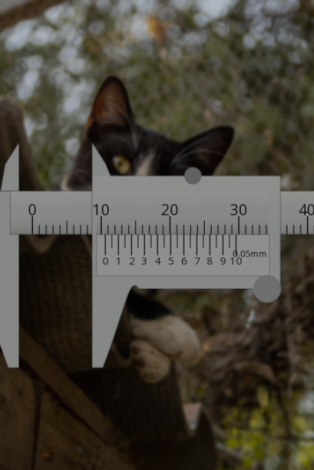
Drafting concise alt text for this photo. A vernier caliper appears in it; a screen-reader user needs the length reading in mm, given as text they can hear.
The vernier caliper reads 10.6 mm
